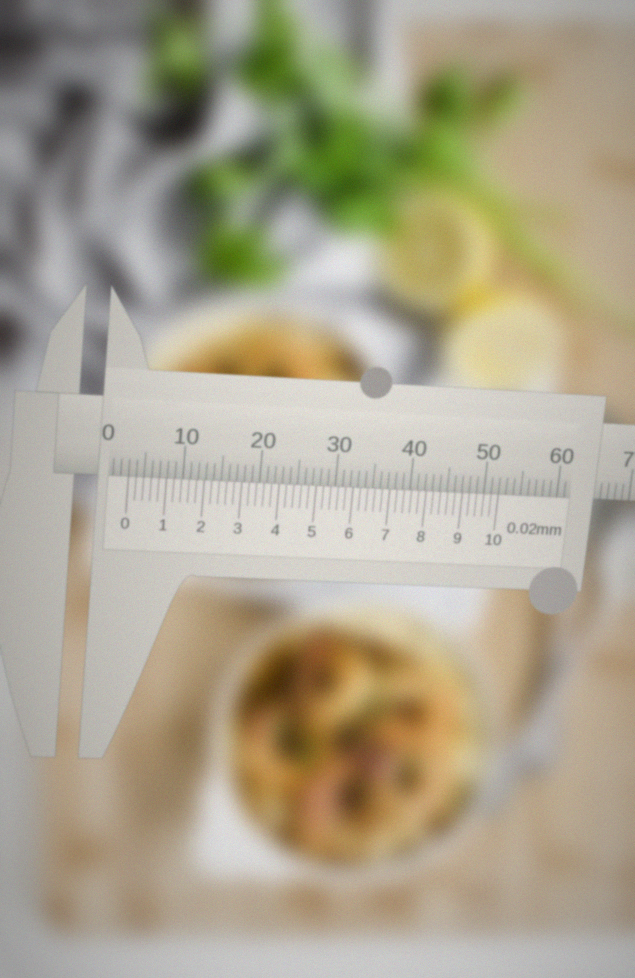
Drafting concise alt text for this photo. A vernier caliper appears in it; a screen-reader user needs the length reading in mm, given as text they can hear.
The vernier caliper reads 3.0 mm
